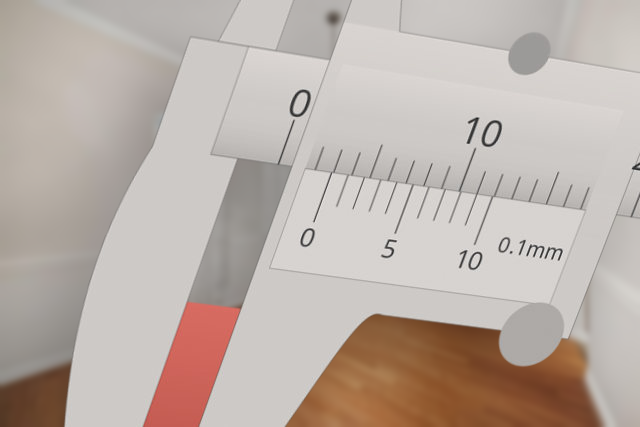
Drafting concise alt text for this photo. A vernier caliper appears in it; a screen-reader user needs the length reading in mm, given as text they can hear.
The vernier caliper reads 2.9 mm
